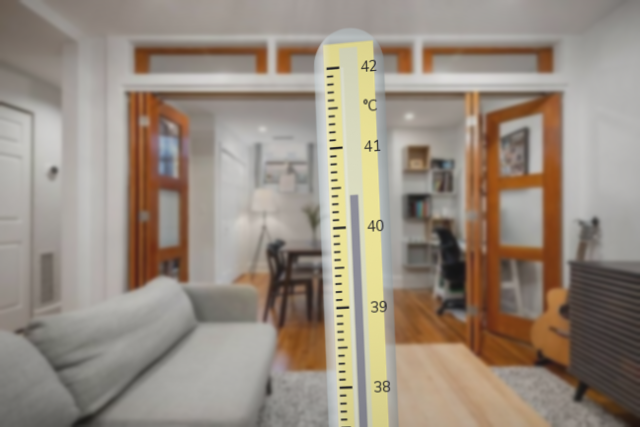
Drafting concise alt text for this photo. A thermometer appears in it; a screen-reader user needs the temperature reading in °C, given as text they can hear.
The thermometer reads 40.4 °C
